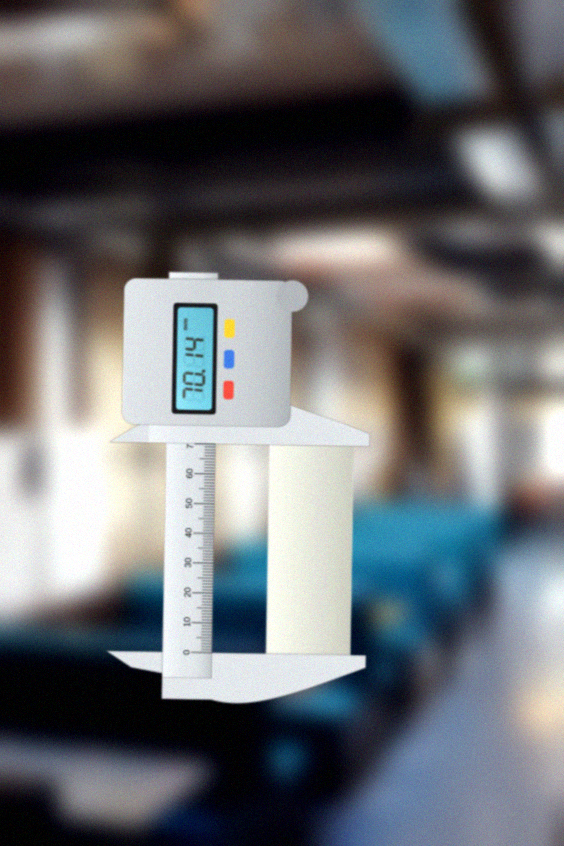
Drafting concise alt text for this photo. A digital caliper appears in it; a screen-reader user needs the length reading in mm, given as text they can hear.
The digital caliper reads 70.14 mm
